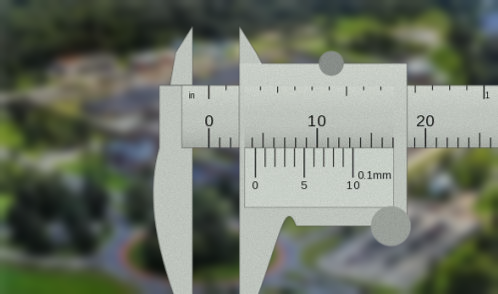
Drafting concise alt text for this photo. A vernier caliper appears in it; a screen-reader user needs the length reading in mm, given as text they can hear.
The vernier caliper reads 4.3 mm
